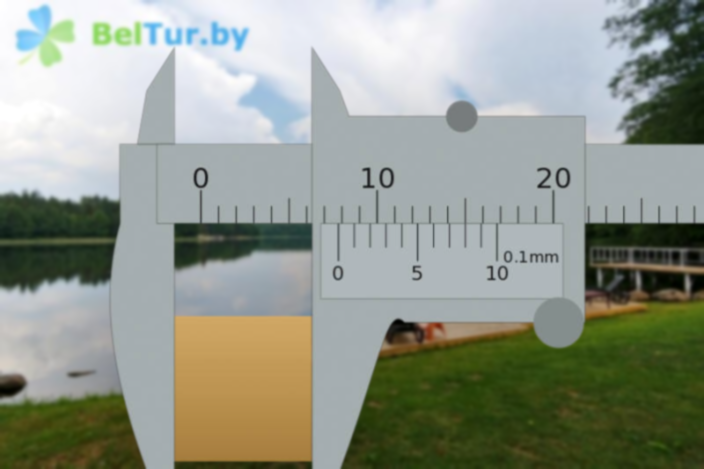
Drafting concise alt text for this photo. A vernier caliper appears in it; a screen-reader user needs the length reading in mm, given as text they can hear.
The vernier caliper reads 7.8 mm
